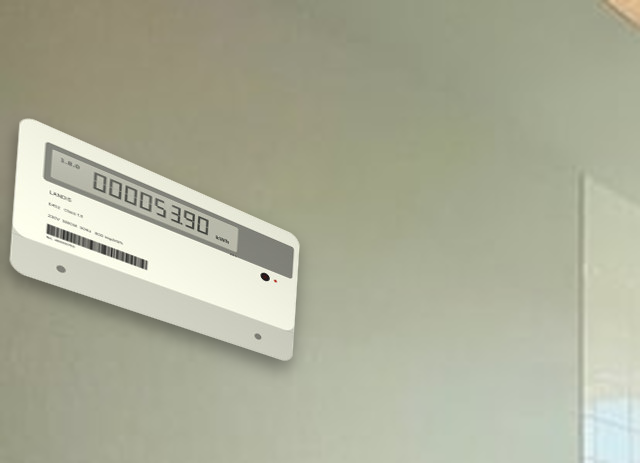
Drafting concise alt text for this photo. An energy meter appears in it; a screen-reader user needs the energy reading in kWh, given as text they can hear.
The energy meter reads 53.90 kWh
